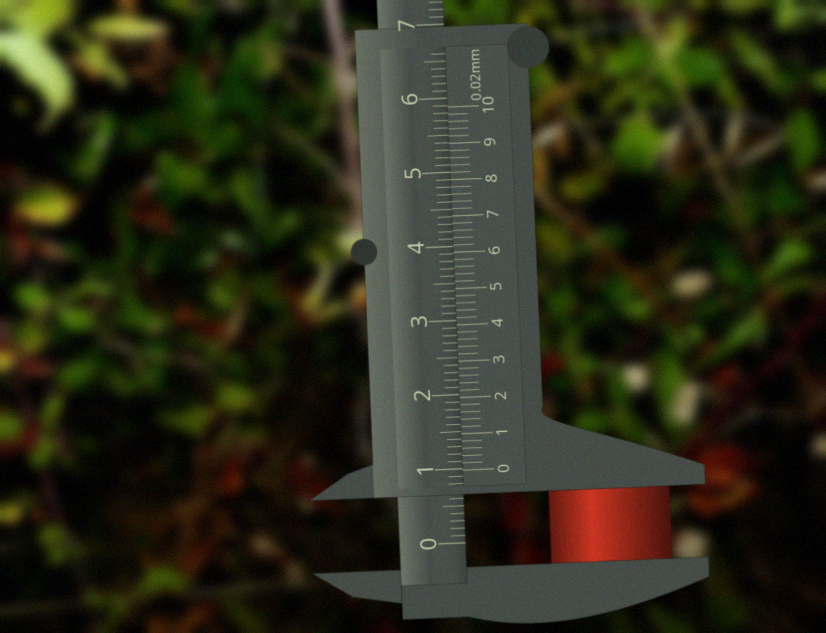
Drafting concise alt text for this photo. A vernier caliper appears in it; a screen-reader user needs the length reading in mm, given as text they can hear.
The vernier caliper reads 9.8 mm
